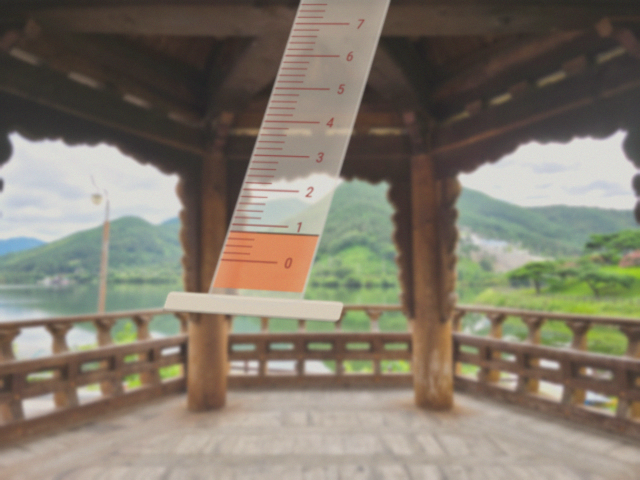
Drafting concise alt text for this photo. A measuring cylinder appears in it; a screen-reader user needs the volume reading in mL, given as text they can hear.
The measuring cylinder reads 0.8 mL
